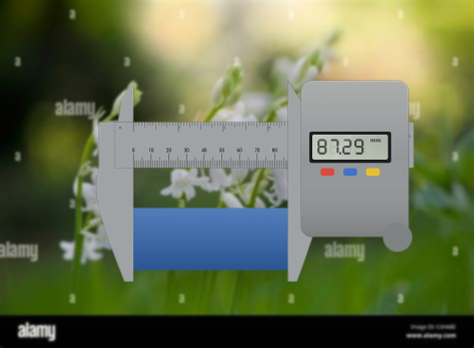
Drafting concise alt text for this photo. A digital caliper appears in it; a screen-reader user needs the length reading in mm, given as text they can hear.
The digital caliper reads 87.29 mm
